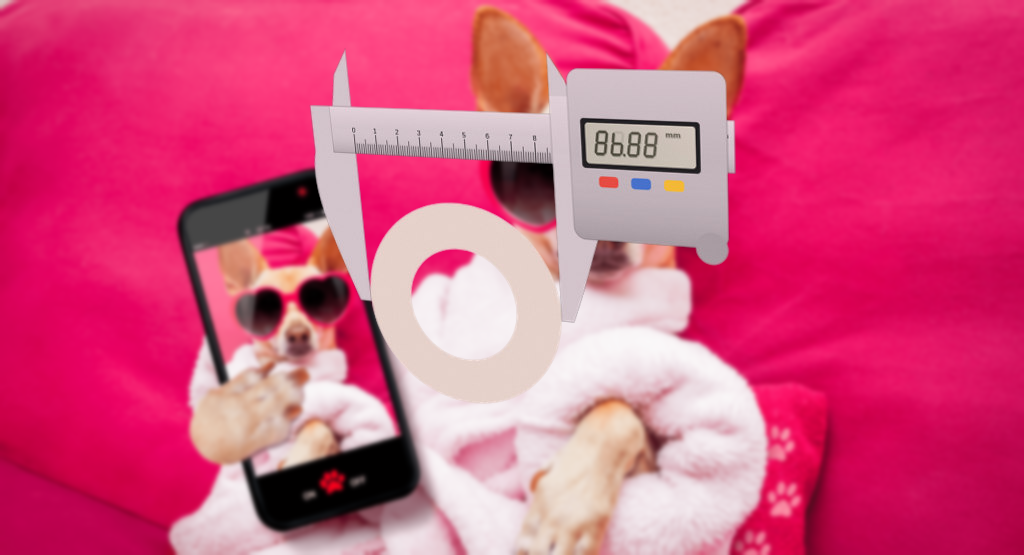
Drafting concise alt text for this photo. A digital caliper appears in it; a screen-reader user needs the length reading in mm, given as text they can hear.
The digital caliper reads 86.88 mm
